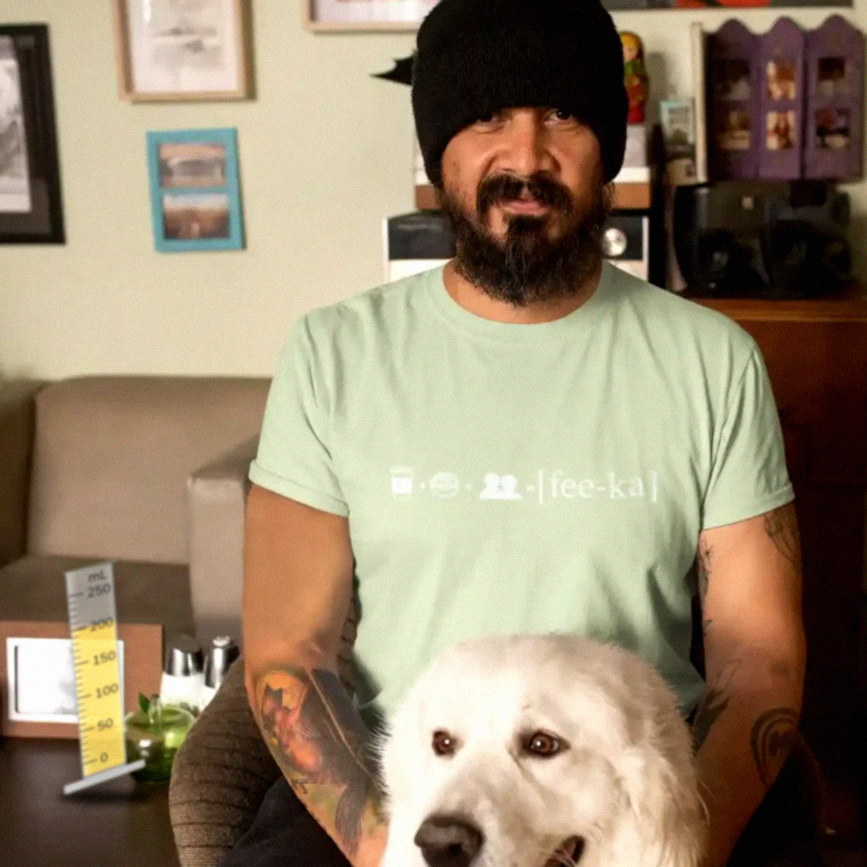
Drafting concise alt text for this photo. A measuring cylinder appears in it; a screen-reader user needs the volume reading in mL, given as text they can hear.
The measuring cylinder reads 200 mL
